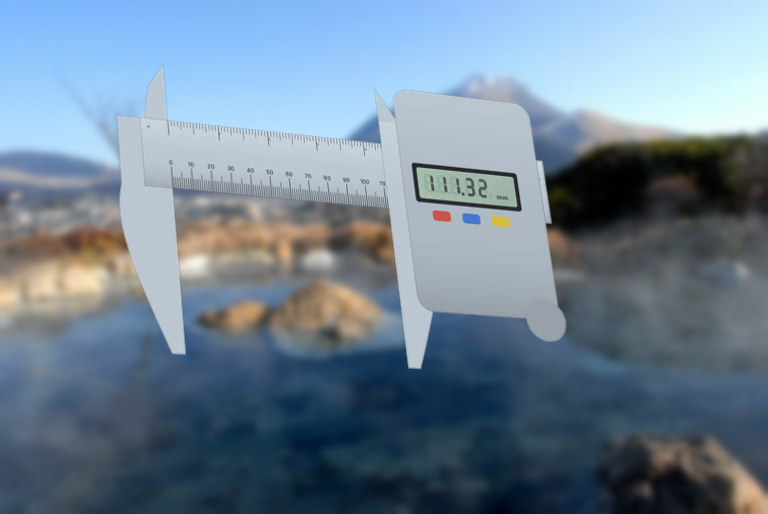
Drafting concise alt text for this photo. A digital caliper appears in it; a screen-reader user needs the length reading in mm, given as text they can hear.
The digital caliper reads 111.32 mm
